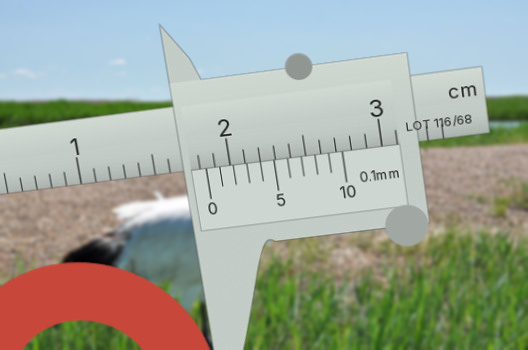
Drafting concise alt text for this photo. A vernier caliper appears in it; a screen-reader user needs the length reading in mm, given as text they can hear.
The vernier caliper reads 18.4 mm
